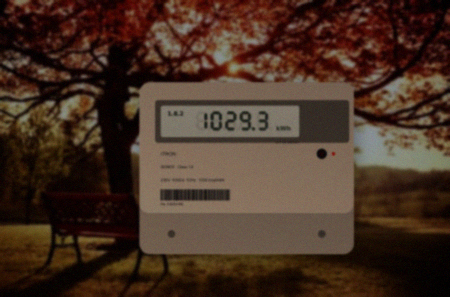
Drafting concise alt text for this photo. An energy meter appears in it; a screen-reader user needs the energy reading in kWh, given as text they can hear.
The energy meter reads 1029.3 kWh
